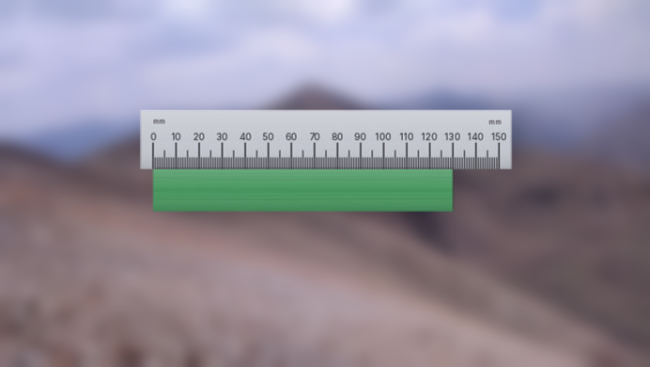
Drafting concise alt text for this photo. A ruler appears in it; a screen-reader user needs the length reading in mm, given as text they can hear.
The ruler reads 130 mm
